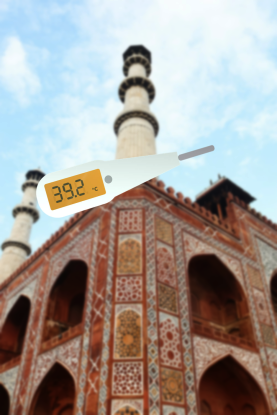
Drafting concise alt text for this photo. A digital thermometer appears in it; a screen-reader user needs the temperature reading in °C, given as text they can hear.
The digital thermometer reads 39.2 °C
